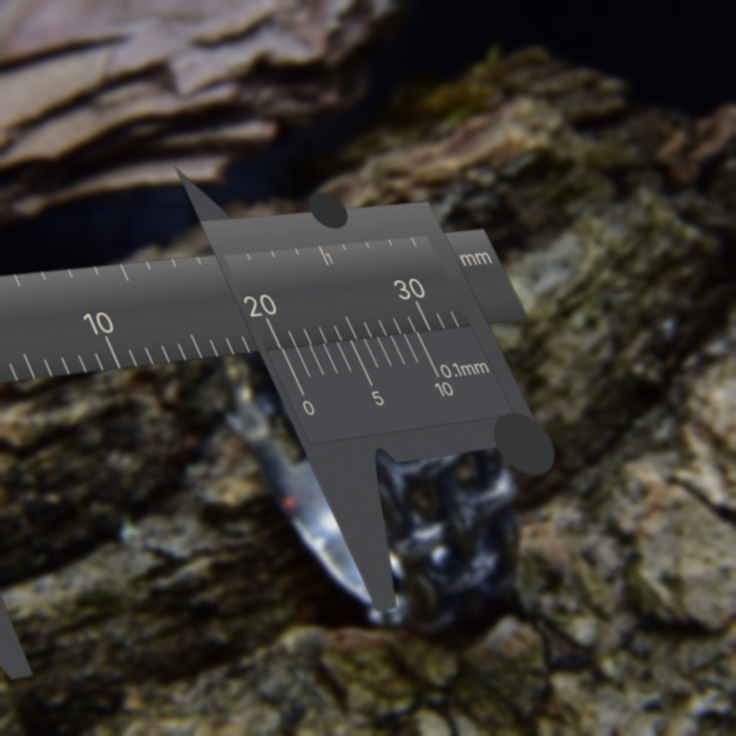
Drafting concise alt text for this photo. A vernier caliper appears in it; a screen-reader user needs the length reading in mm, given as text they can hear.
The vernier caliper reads 20.1 mm
